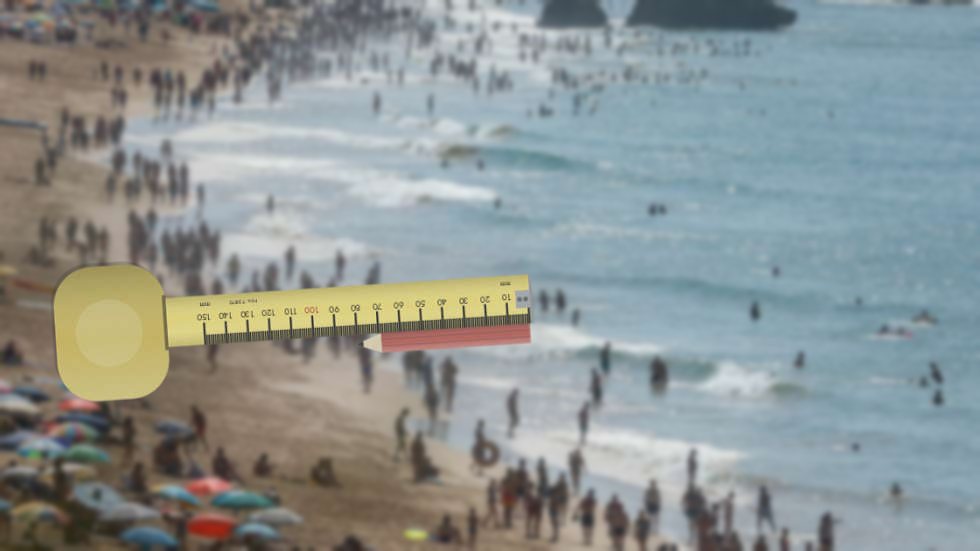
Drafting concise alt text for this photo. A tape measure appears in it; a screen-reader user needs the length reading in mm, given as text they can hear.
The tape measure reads 80 mm
